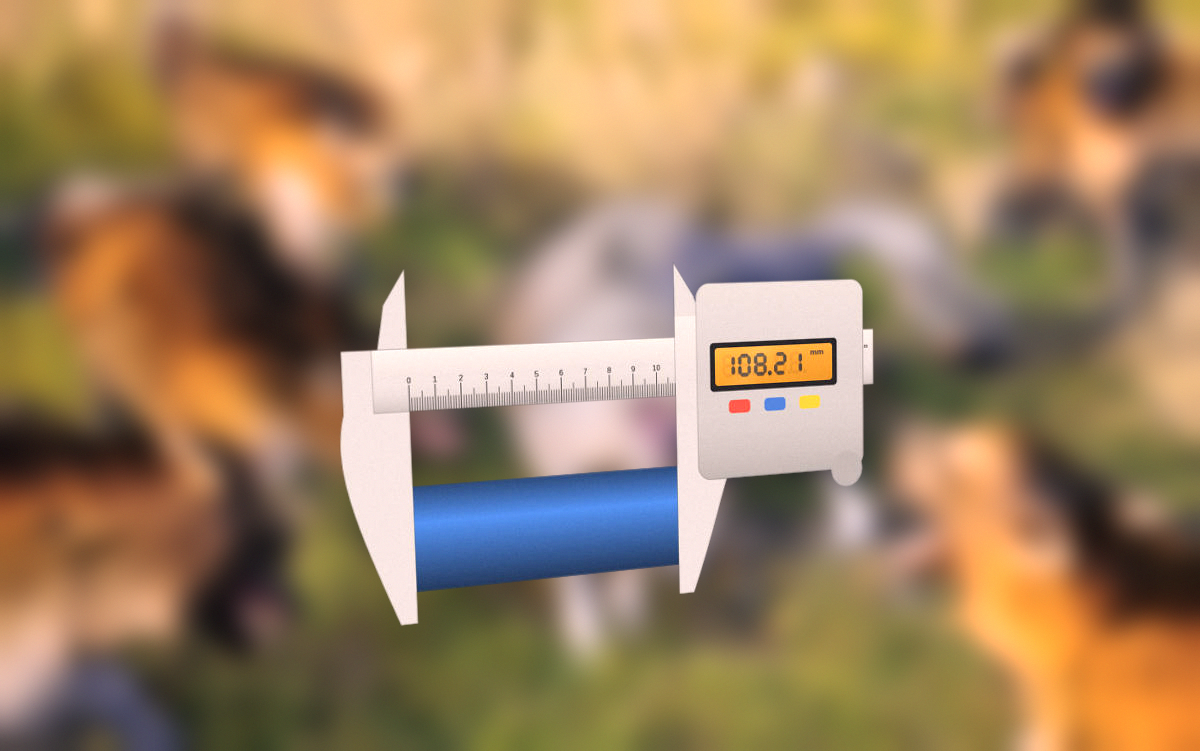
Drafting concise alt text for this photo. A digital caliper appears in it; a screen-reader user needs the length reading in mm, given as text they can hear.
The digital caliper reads 108.21 mm
